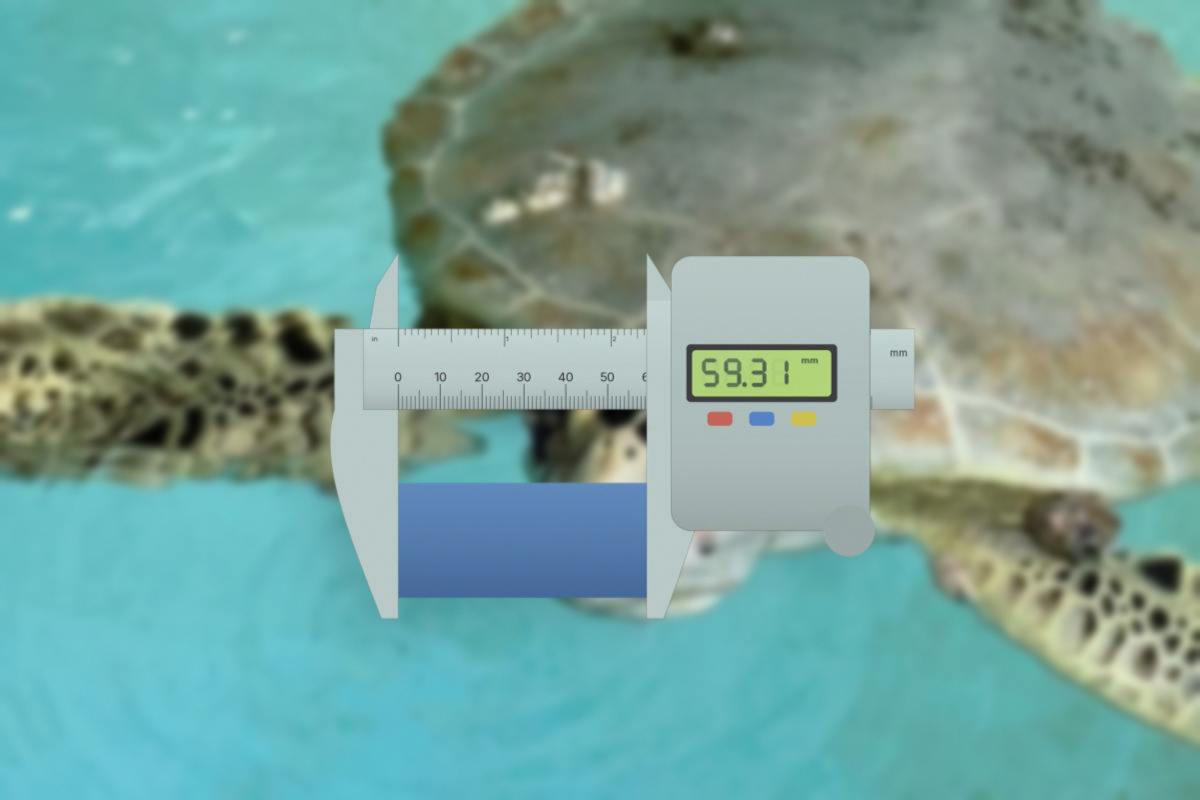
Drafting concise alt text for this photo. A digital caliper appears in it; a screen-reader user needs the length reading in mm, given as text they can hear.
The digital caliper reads 59.31 mm
